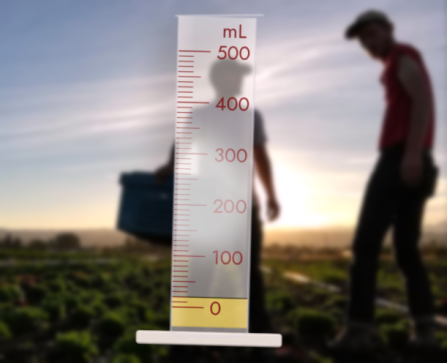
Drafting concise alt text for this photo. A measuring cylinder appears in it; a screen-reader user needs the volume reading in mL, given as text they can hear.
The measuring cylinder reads 20 mL
